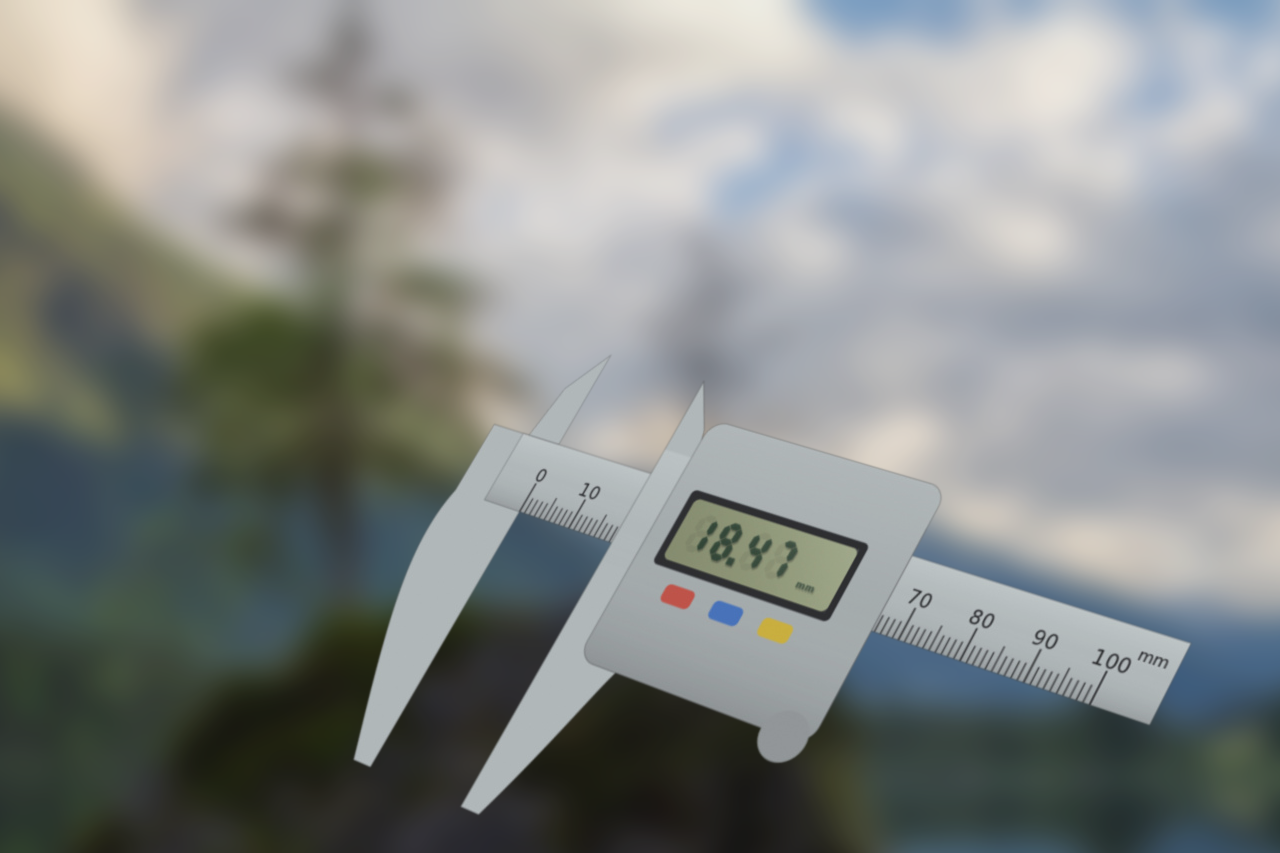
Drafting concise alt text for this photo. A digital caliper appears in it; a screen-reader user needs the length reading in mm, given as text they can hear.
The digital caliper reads 18.47 mm
